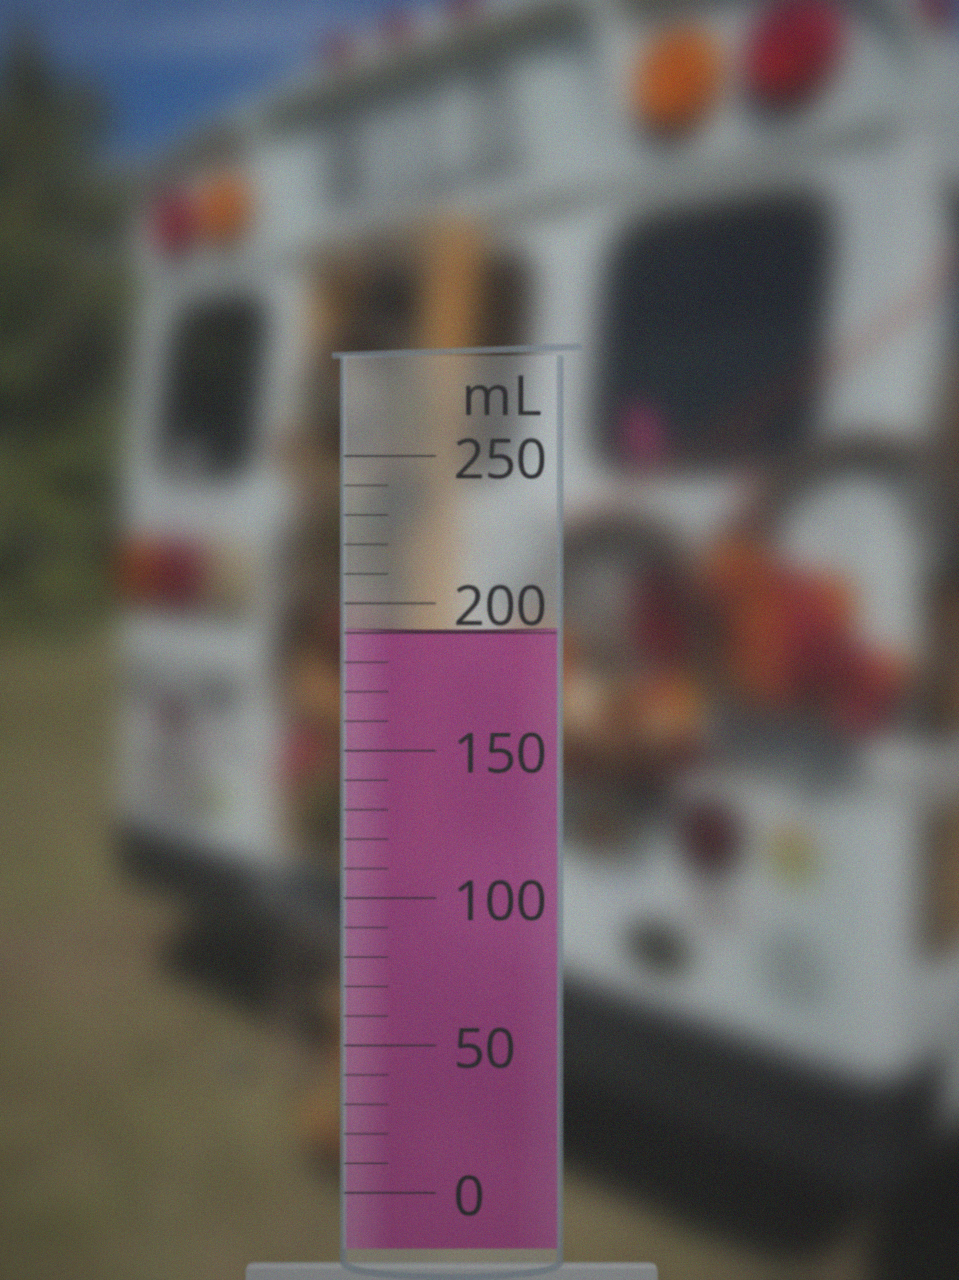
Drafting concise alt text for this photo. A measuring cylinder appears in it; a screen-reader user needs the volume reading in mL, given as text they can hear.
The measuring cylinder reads 190 mL
